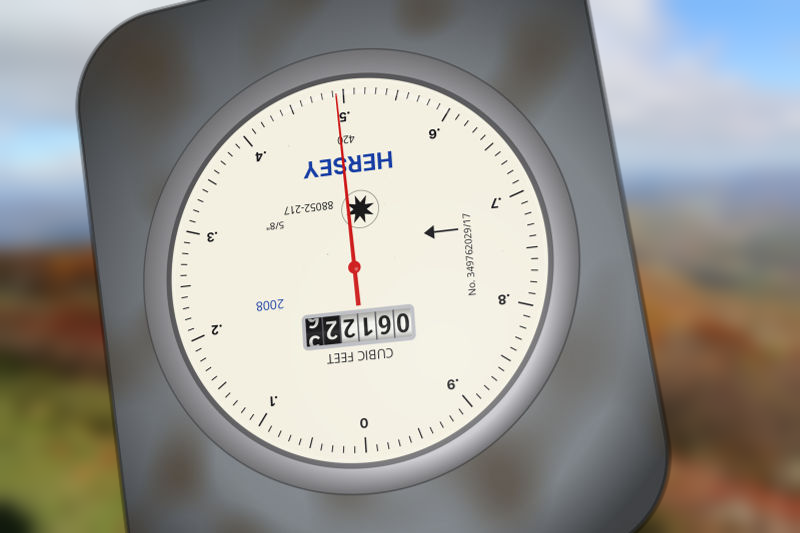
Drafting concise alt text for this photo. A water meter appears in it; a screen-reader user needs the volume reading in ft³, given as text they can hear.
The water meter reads 61225.49 ft³
